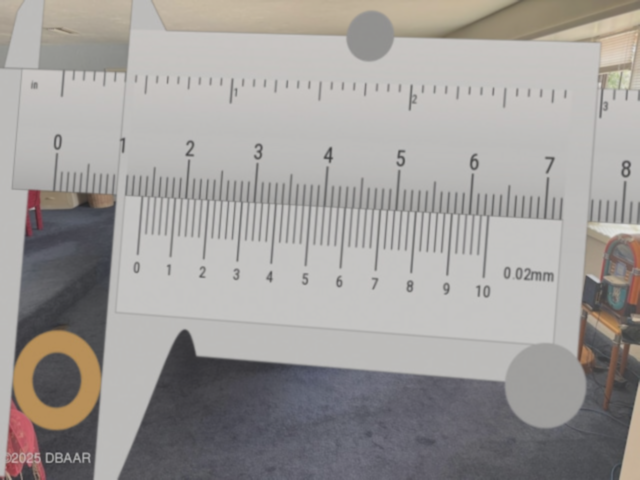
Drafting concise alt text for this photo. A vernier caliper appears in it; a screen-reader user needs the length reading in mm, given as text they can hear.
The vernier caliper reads 13.5 mm
